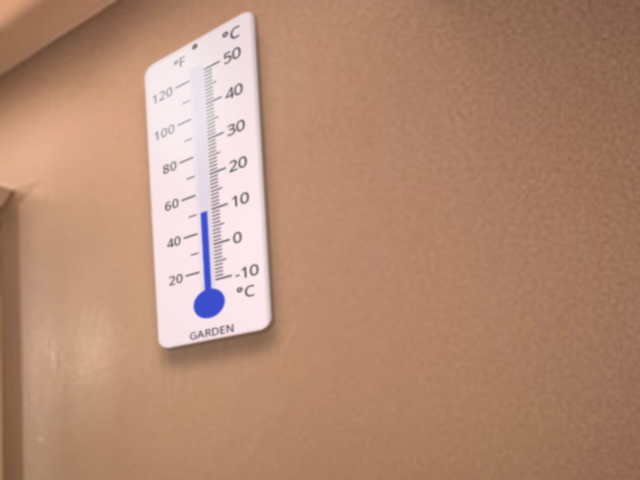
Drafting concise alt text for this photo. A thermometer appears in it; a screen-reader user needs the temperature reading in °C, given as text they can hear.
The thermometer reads 10 °C
